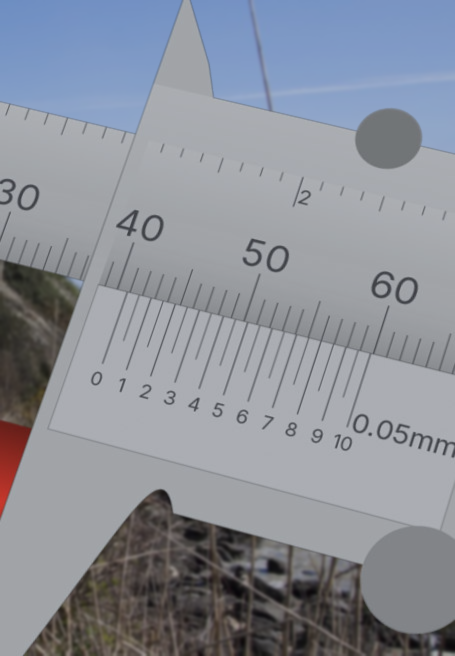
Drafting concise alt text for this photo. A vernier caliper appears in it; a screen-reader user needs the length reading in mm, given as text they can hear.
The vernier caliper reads 40.8 mm
